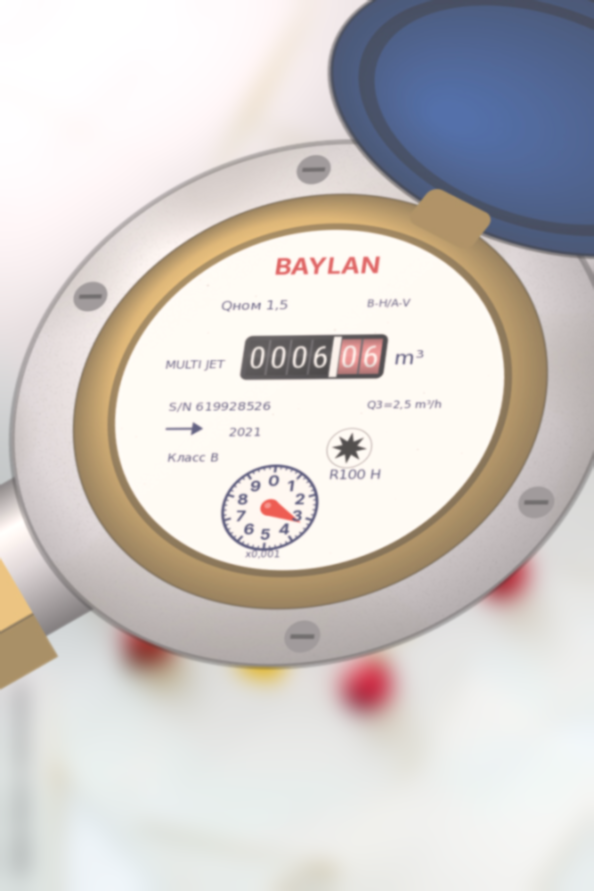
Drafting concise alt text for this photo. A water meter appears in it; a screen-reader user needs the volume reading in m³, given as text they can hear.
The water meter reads 6.063 m³
